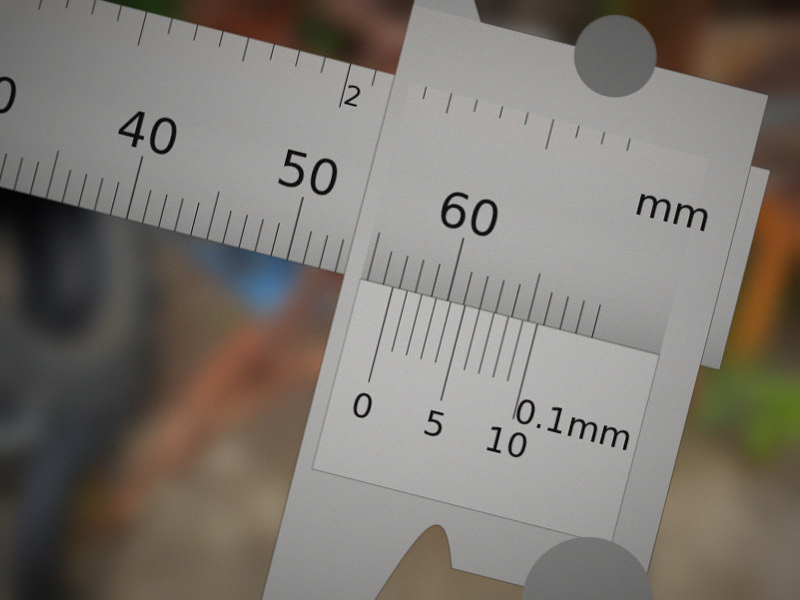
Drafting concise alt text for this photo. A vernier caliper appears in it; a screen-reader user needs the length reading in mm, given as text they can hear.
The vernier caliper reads 56.6 mm
